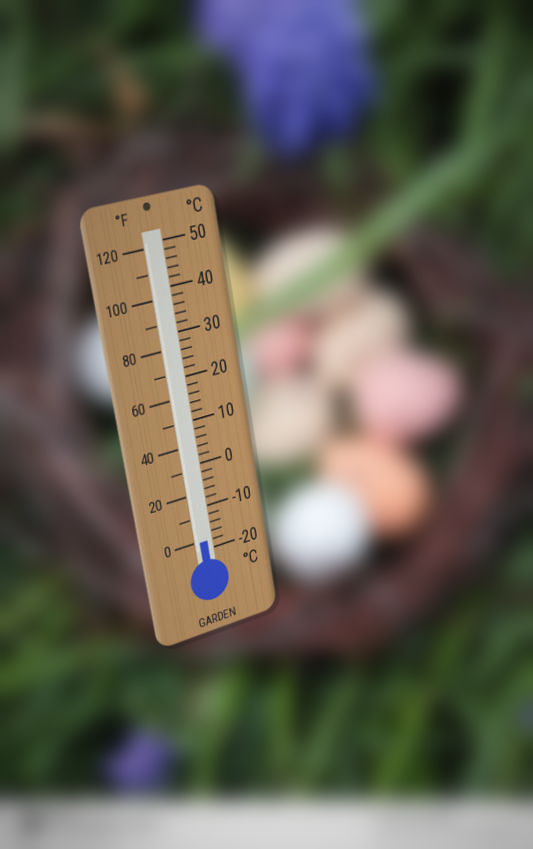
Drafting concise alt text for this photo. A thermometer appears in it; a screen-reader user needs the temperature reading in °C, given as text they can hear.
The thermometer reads -18 °C
